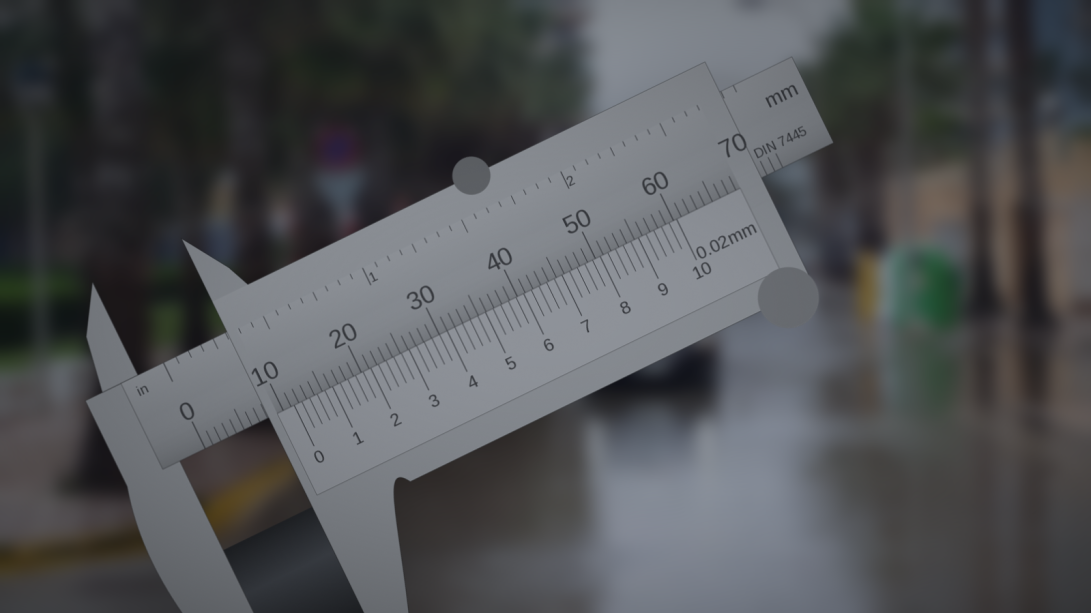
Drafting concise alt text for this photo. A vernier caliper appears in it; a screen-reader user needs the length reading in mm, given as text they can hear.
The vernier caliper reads 11.4 mm
